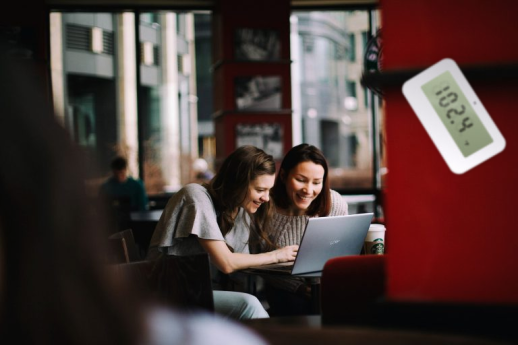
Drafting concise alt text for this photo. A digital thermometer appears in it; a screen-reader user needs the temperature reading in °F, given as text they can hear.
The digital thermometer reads 102.4 °F
